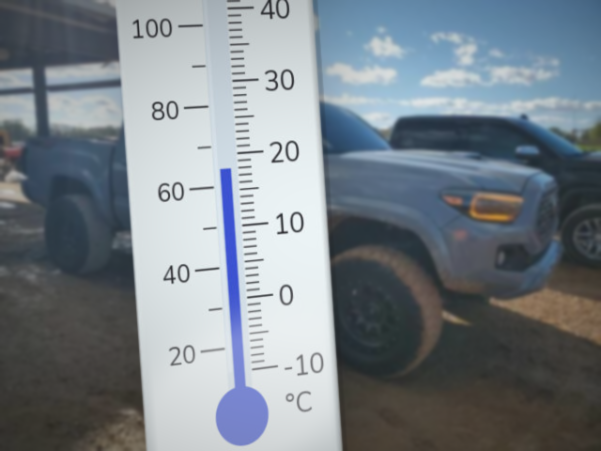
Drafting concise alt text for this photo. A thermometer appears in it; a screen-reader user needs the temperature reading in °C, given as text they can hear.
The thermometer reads 18 °C
